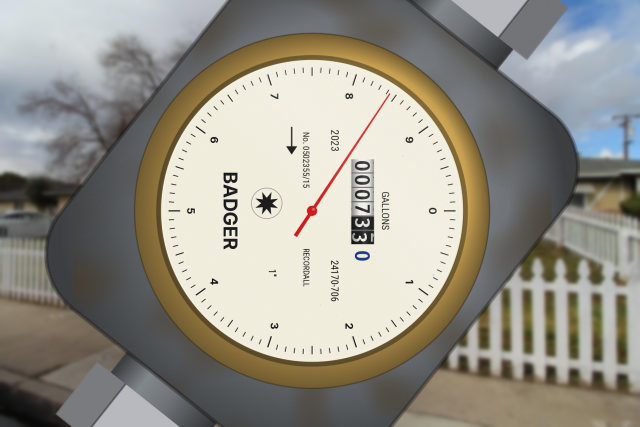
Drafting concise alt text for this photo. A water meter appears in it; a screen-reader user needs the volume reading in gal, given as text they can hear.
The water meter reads 7328.4 gal
